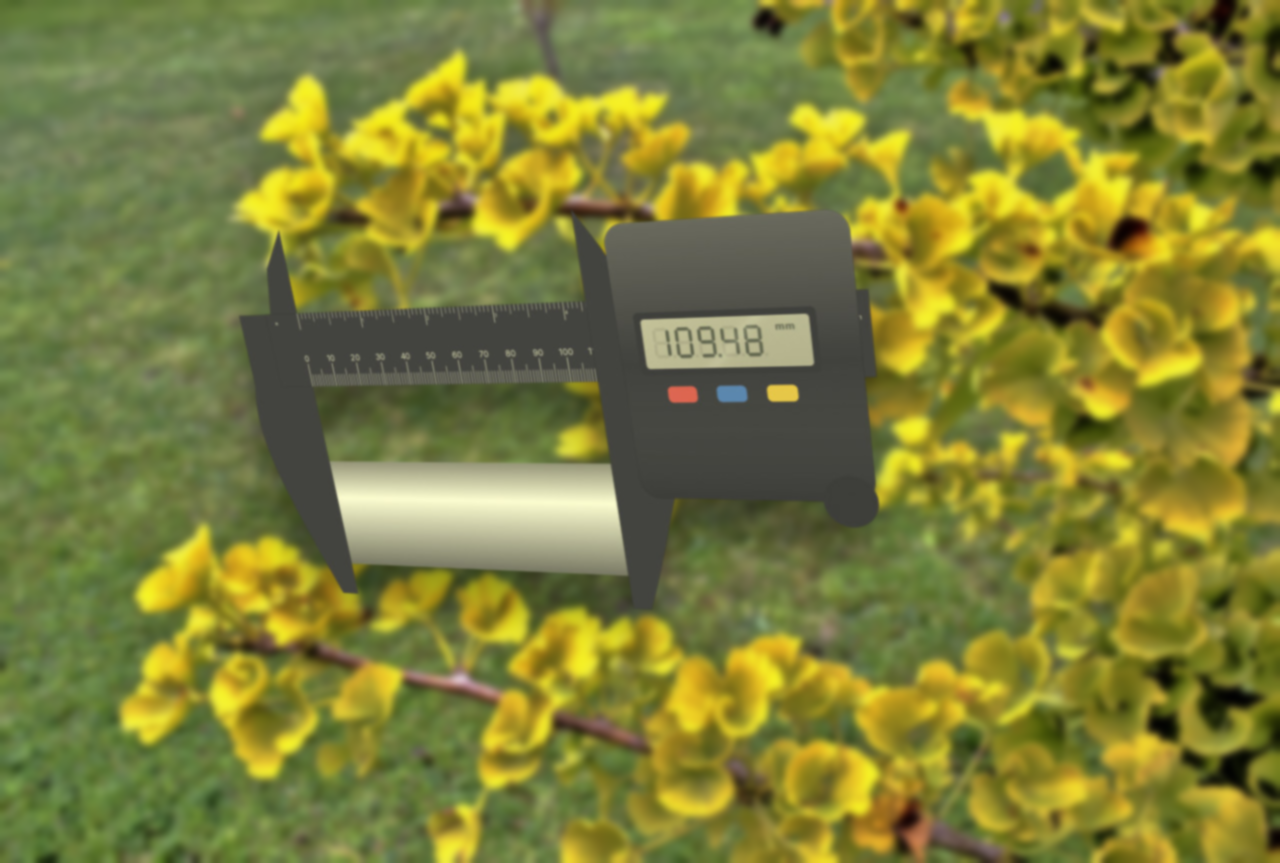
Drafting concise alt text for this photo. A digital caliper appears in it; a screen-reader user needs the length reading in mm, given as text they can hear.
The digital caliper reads 109.48 mm
